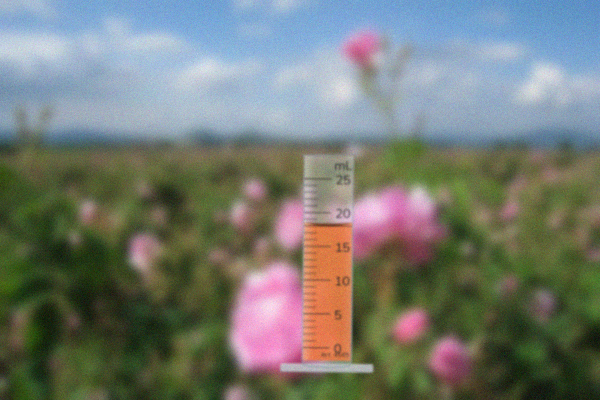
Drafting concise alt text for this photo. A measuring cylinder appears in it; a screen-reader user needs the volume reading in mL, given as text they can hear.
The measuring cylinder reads 18 mL
